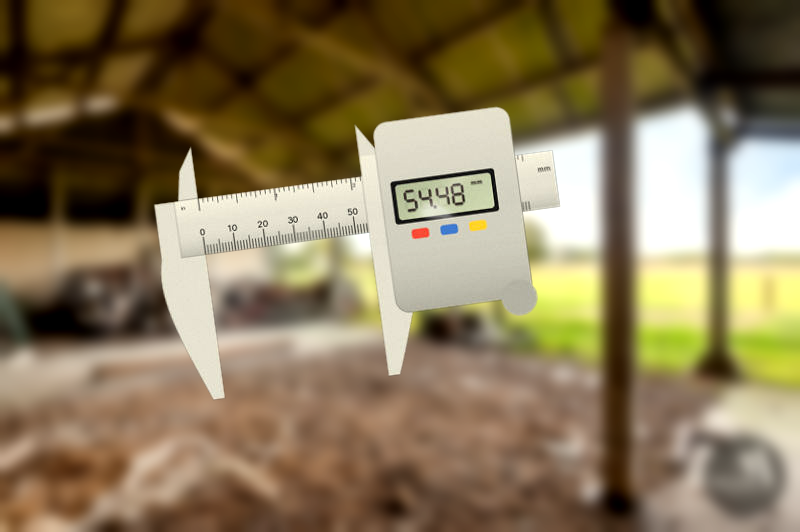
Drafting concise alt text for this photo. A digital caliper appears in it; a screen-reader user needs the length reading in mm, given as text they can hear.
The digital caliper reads 54.48 mm
